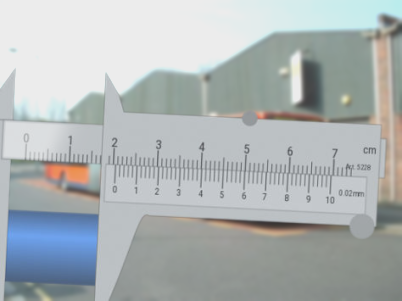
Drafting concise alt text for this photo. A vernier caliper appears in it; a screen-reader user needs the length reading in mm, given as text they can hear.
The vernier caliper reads 20.5 mm
